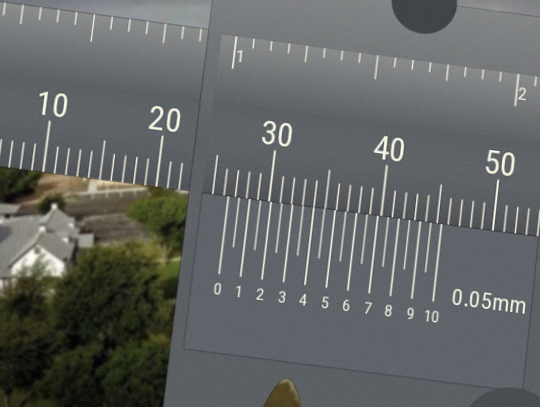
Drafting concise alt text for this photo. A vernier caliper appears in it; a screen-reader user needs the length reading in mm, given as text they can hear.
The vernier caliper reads 26.4 mm
